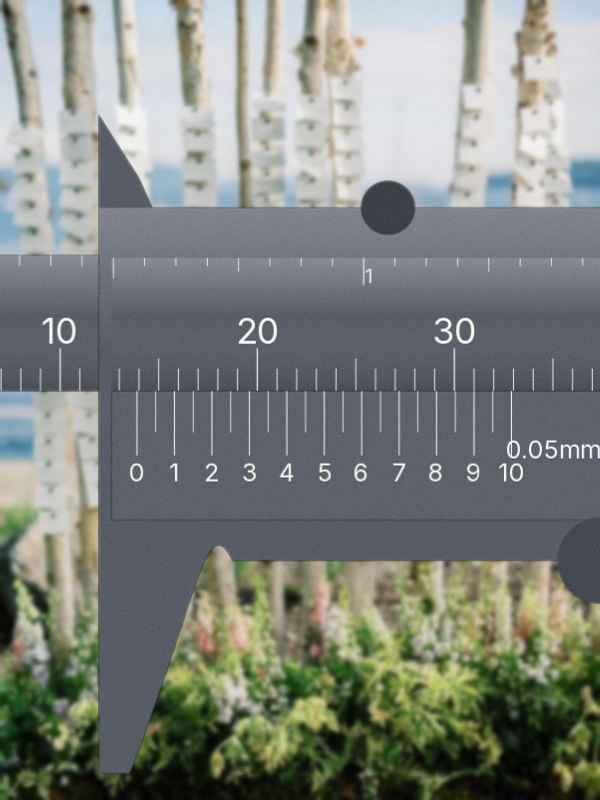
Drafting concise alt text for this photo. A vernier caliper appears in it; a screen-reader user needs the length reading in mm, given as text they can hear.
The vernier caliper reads 13.9 mm
